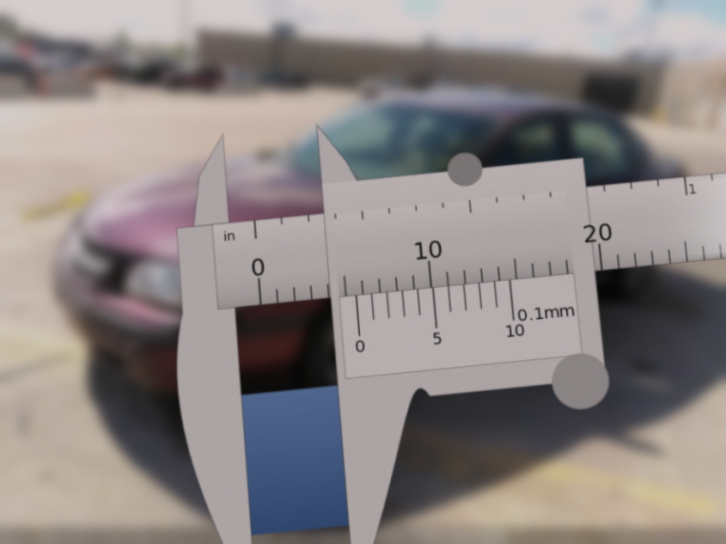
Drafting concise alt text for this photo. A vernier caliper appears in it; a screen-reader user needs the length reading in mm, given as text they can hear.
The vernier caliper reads 5.6 mm
